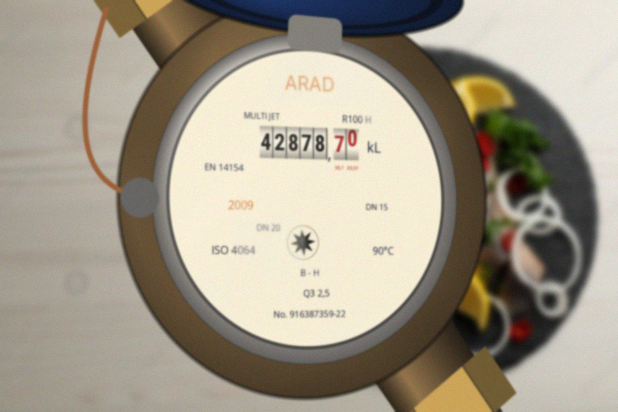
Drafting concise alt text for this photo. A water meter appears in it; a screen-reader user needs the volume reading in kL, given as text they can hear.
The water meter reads 42878.70 kL
